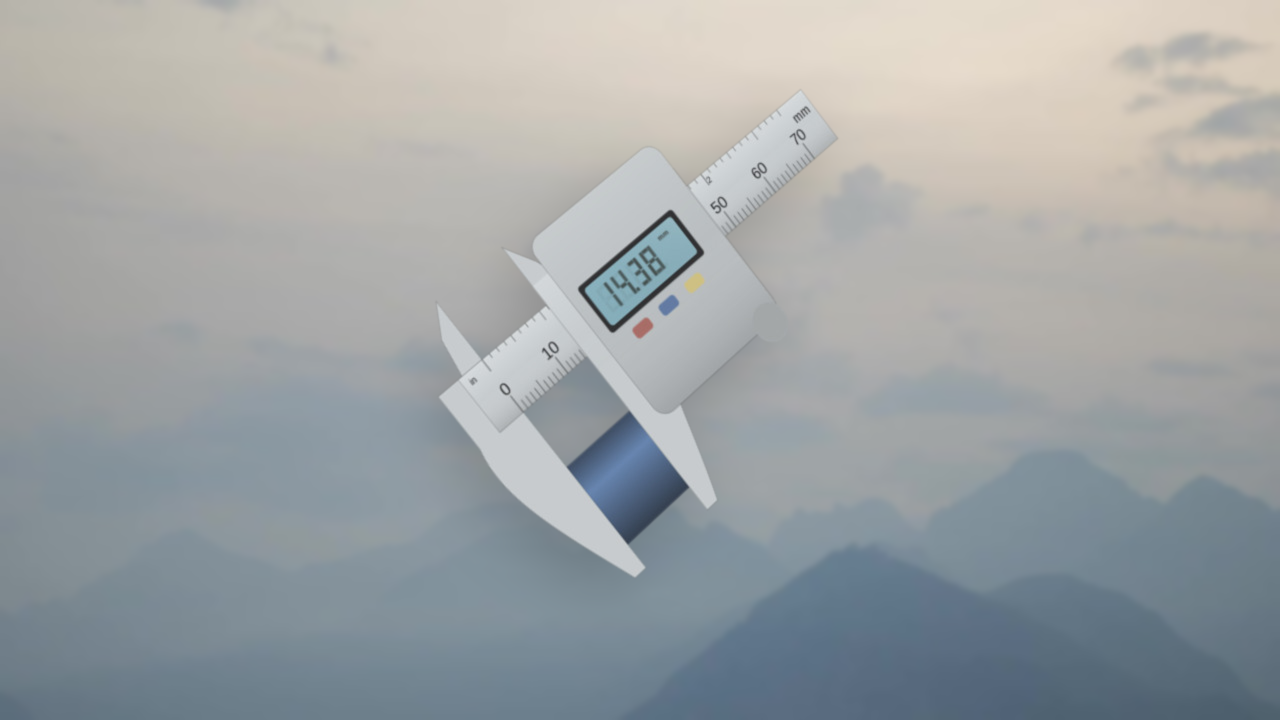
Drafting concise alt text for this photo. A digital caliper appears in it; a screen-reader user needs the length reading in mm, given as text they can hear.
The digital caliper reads 14.38 mm
